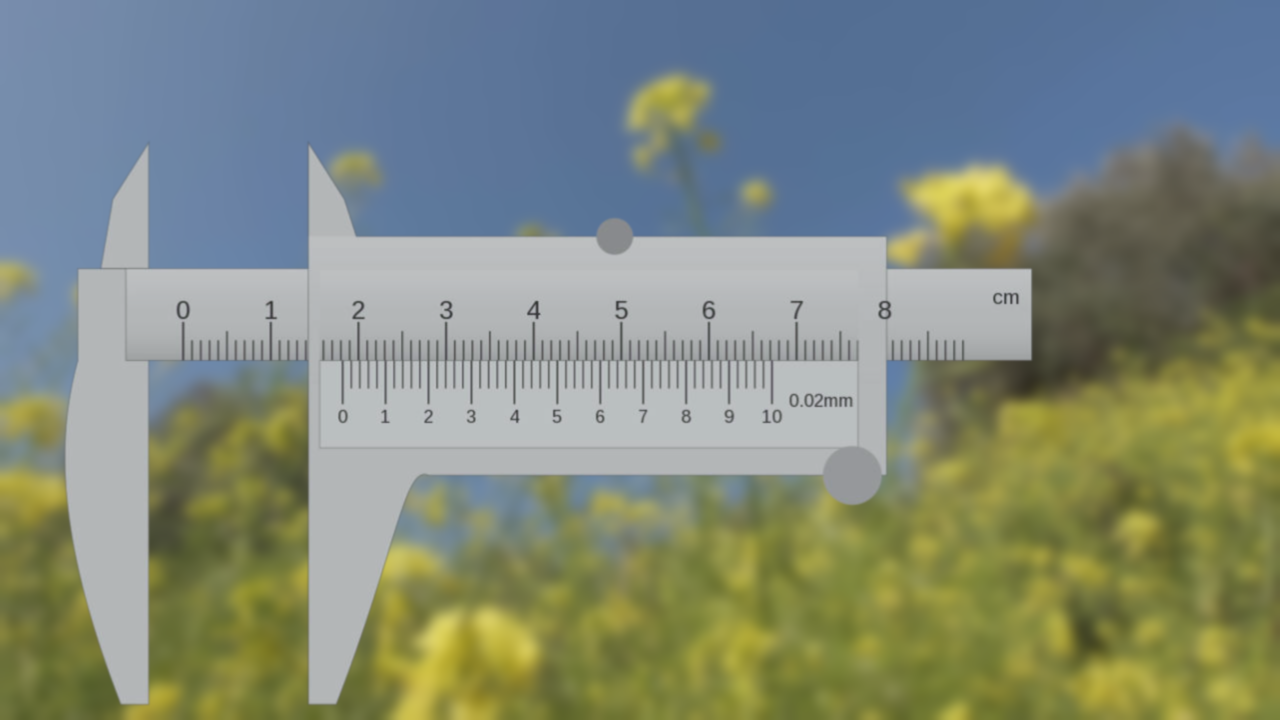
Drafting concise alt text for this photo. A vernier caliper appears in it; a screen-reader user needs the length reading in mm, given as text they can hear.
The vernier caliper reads 18.2 mm
